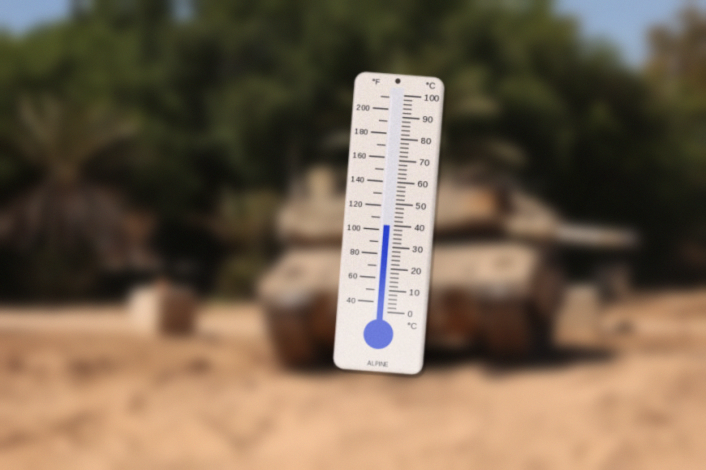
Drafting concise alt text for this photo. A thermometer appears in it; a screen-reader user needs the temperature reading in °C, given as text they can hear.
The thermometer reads 40 °C
